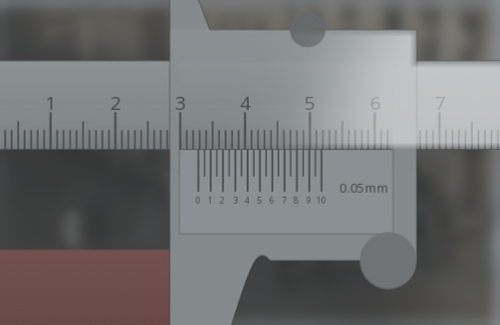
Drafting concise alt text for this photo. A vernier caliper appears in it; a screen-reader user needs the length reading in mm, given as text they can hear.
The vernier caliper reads 32.8 mm
